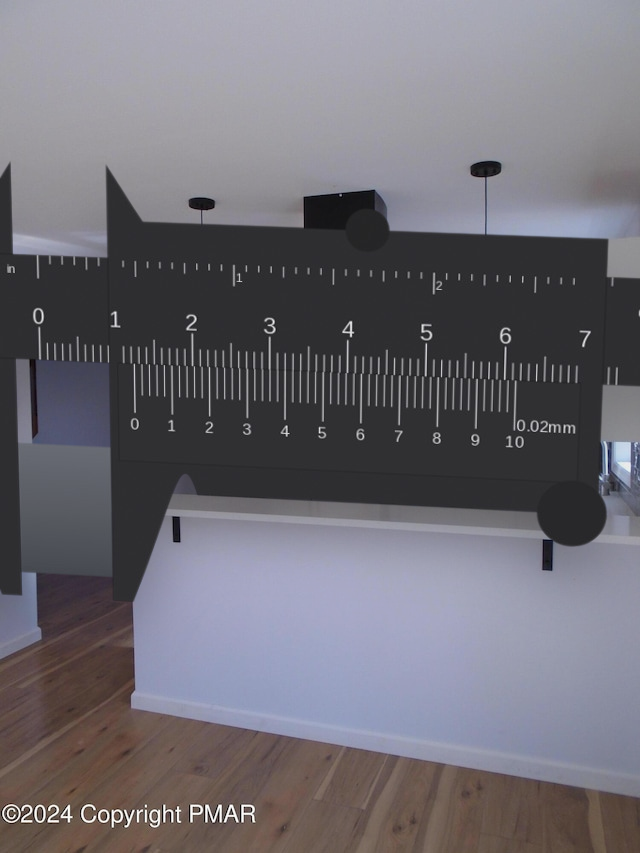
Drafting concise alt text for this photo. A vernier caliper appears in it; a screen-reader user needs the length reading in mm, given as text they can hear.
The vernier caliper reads 12.4 mm
